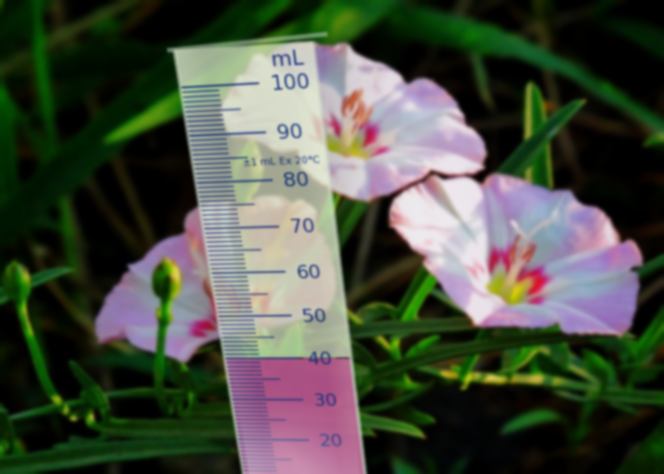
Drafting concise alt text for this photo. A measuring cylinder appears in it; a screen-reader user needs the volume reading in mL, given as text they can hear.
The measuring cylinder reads 40 mL
